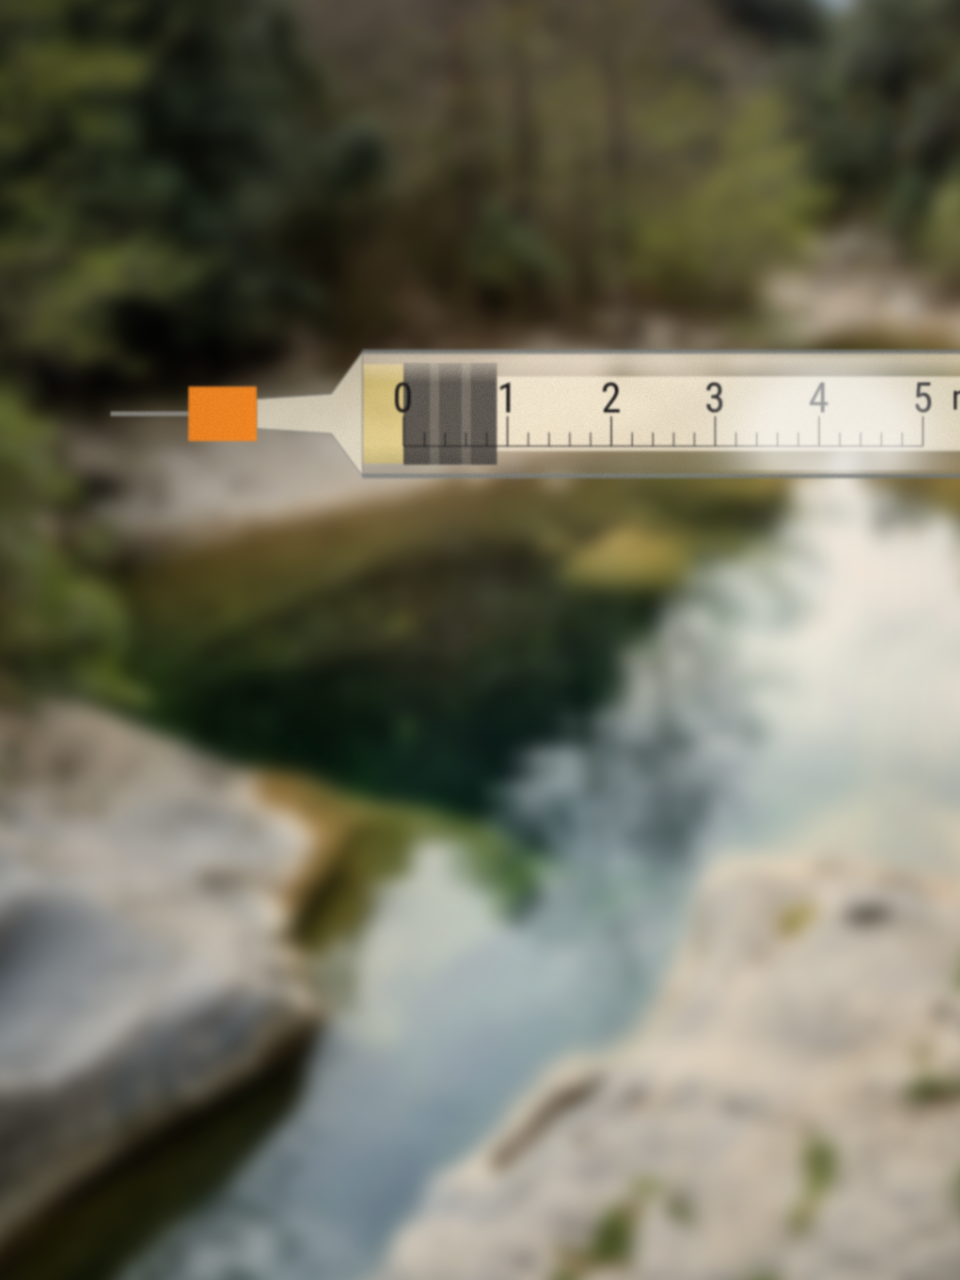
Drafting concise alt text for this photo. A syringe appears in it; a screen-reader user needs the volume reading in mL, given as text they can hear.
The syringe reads 0 mL
